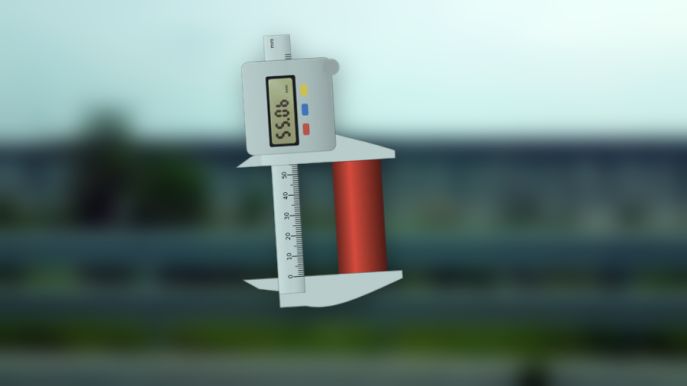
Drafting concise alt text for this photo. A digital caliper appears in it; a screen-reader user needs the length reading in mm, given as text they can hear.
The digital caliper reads 55.06 mm
